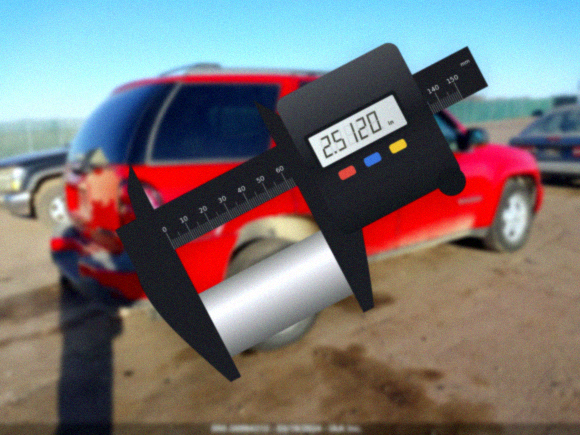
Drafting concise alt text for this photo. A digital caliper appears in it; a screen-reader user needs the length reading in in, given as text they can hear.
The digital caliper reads 2.5120 in
